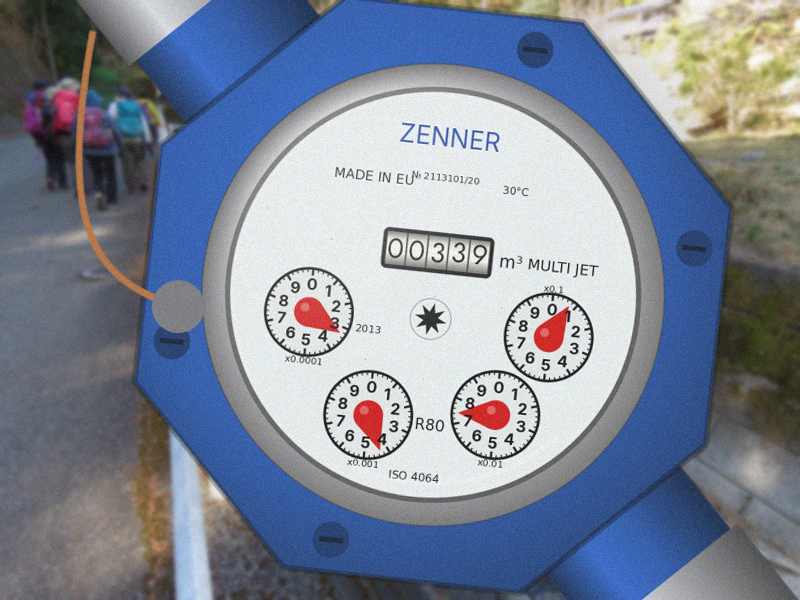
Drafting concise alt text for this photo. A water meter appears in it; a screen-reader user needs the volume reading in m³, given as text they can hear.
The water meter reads 339.0743 m³
